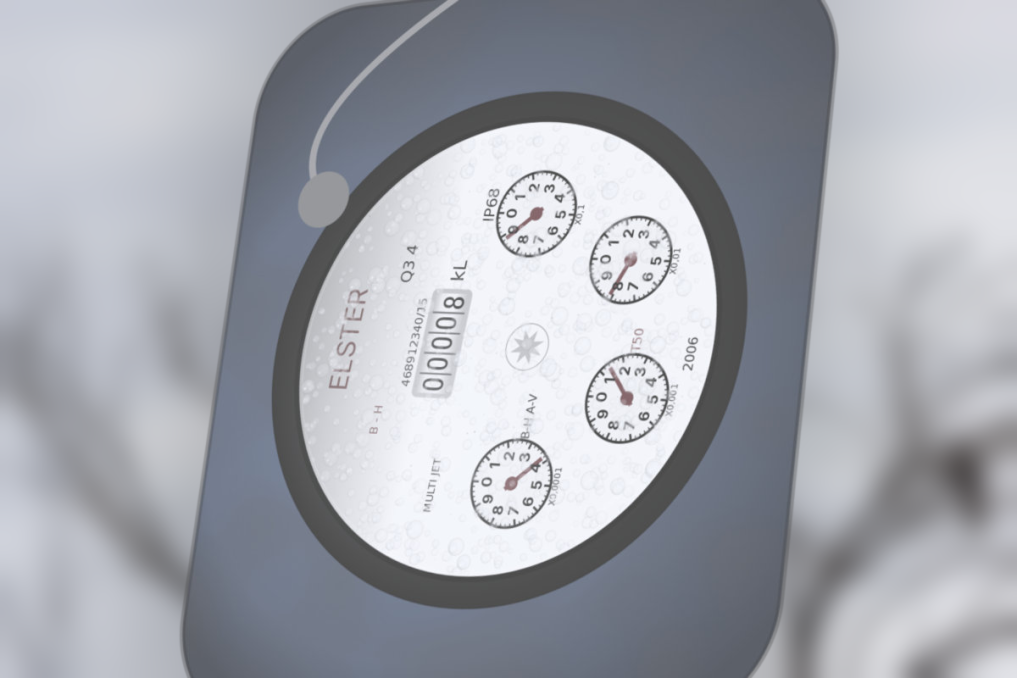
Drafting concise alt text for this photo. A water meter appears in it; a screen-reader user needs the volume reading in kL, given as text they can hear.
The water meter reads 7.8813 kL
